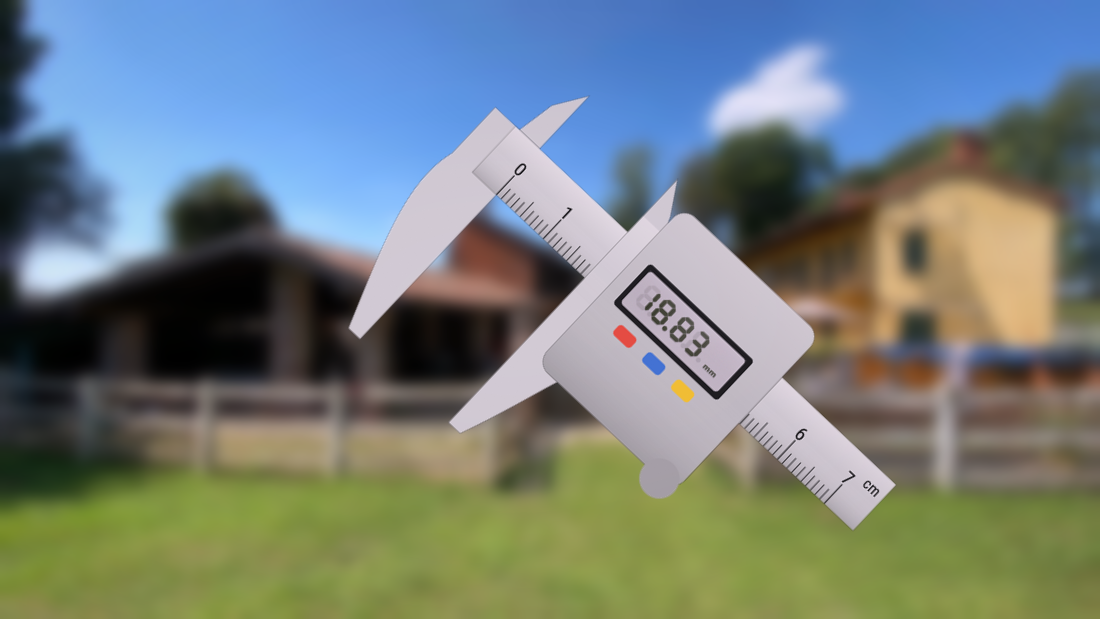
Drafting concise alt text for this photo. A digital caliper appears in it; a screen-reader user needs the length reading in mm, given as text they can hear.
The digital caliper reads 18.83 mm
